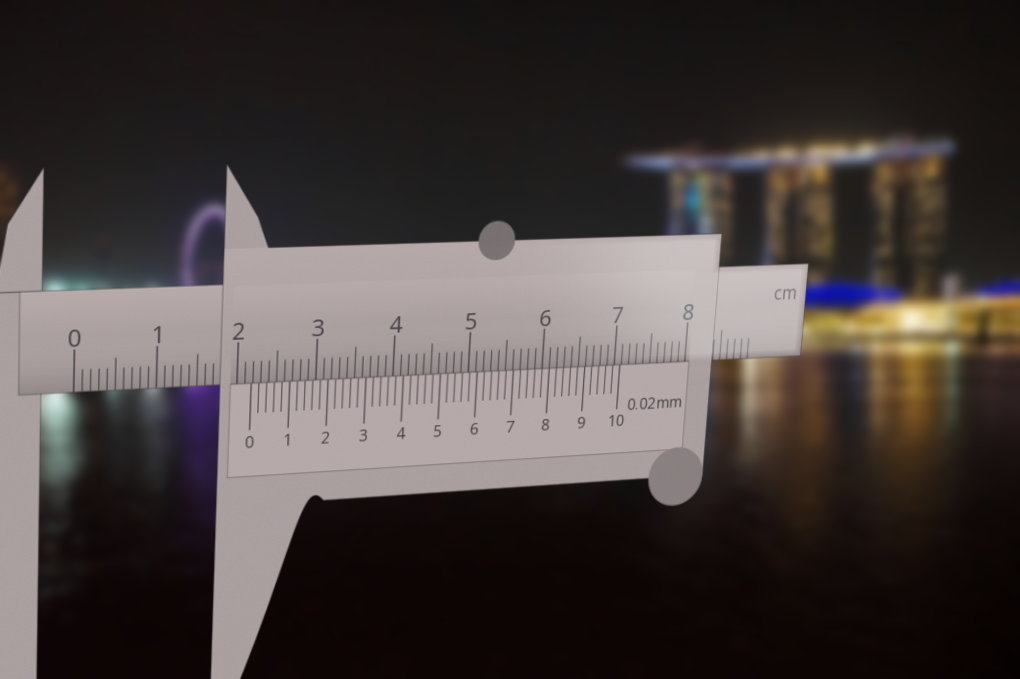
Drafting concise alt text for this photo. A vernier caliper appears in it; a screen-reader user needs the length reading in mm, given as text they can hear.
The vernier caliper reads 21.8 mm
